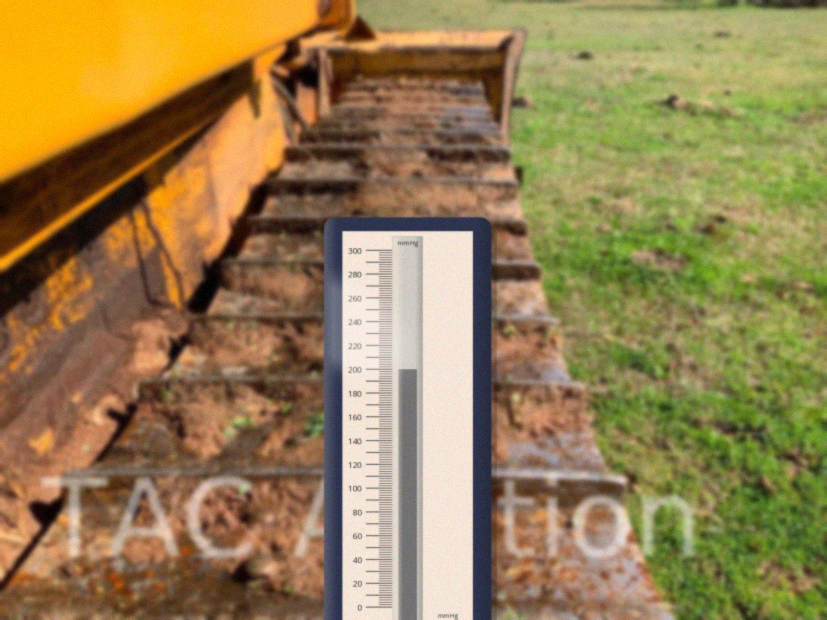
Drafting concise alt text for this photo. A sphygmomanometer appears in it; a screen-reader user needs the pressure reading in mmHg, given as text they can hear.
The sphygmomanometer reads 200 mmHg
